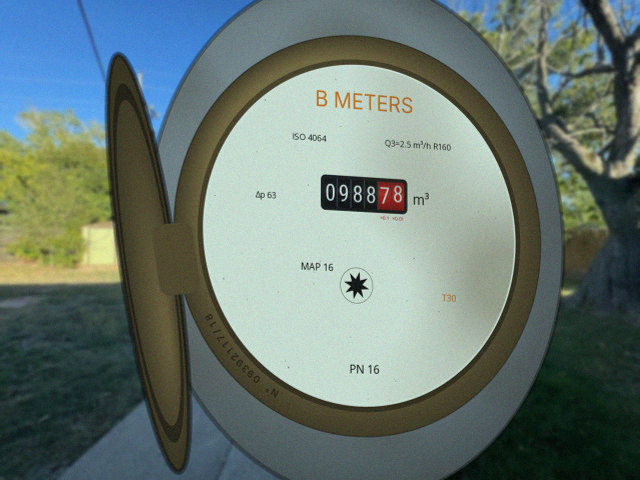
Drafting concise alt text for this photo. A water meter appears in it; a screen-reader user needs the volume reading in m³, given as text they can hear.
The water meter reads 988.78 m³
